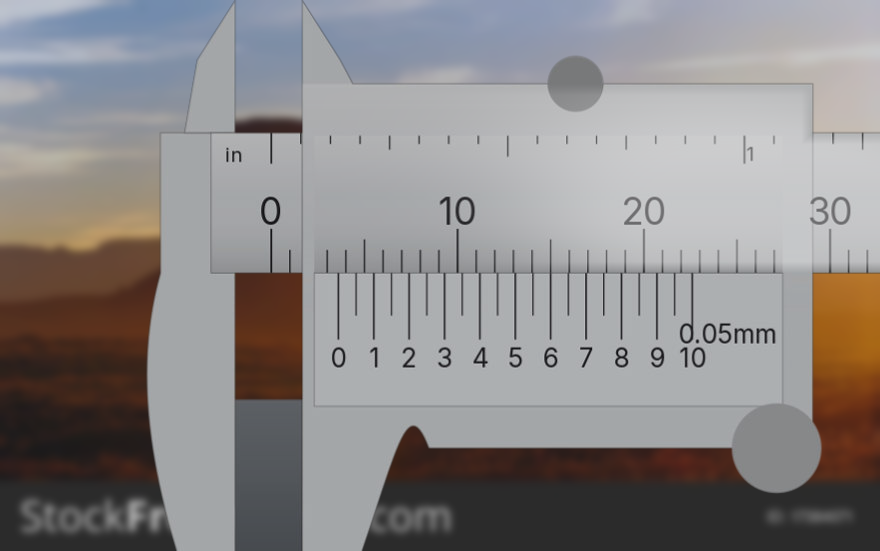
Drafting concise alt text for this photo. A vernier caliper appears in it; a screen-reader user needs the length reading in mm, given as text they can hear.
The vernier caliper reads 3.6 mm
